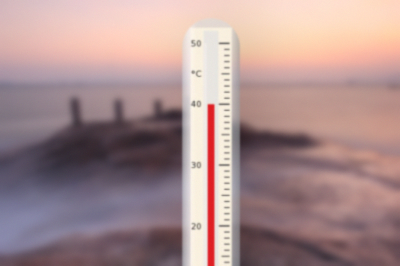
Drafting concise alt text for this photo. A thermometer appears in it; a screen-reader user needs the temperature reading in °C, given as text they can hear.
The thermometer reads 40 °C
